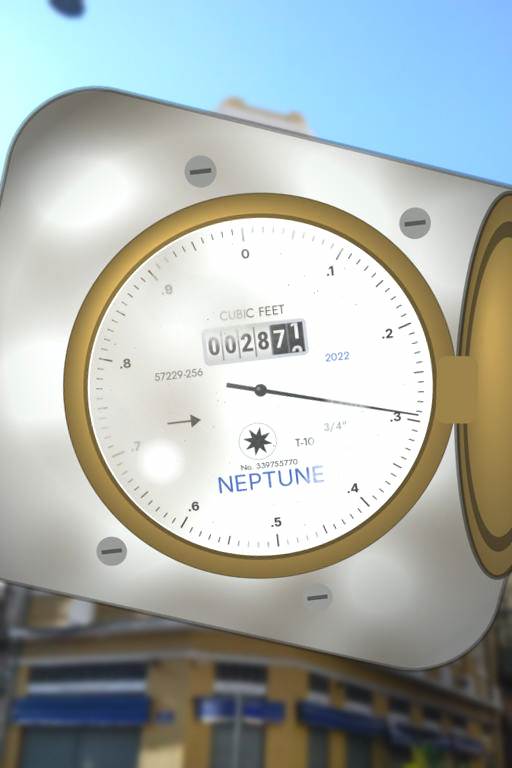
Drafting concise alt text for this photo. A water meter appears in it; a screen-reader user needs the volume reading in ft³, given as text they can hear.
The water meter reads 2871.29 ft³
